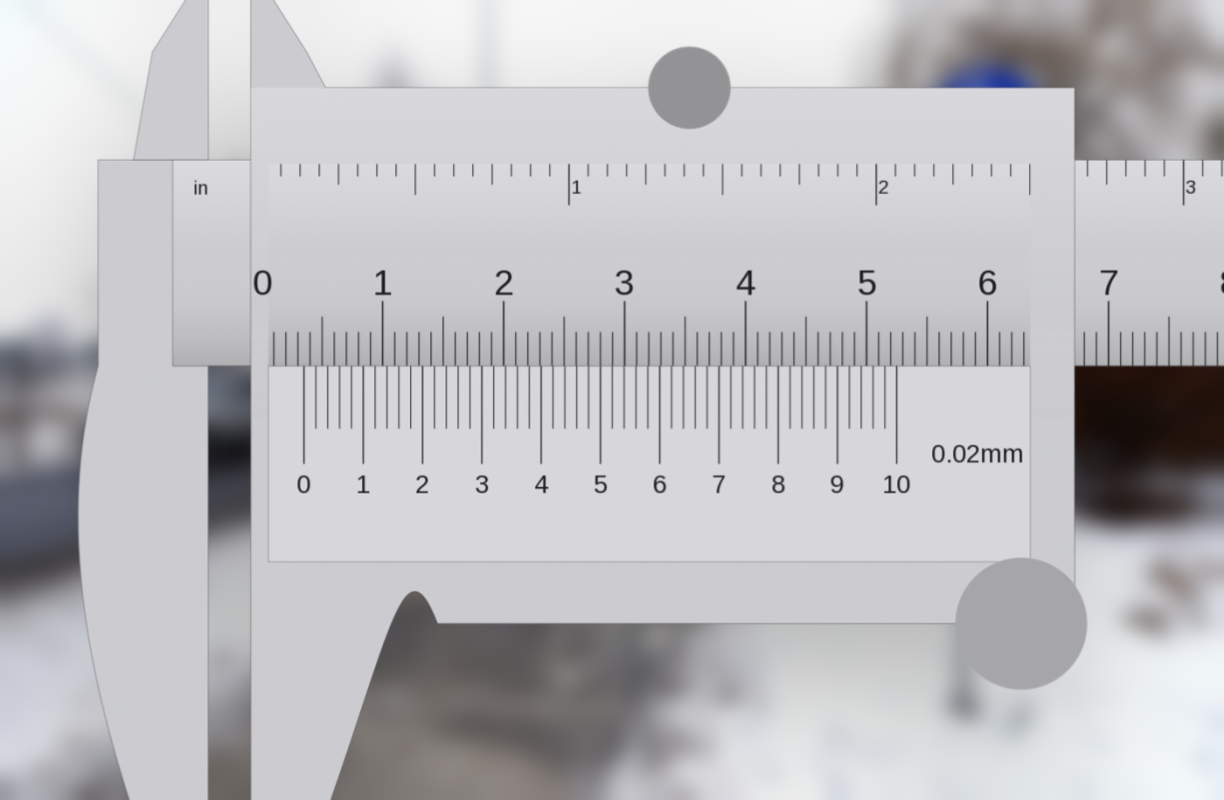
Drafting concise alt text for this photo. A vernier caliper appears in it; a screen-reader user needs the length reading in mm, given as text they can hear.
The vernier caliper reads 3.5 mm
